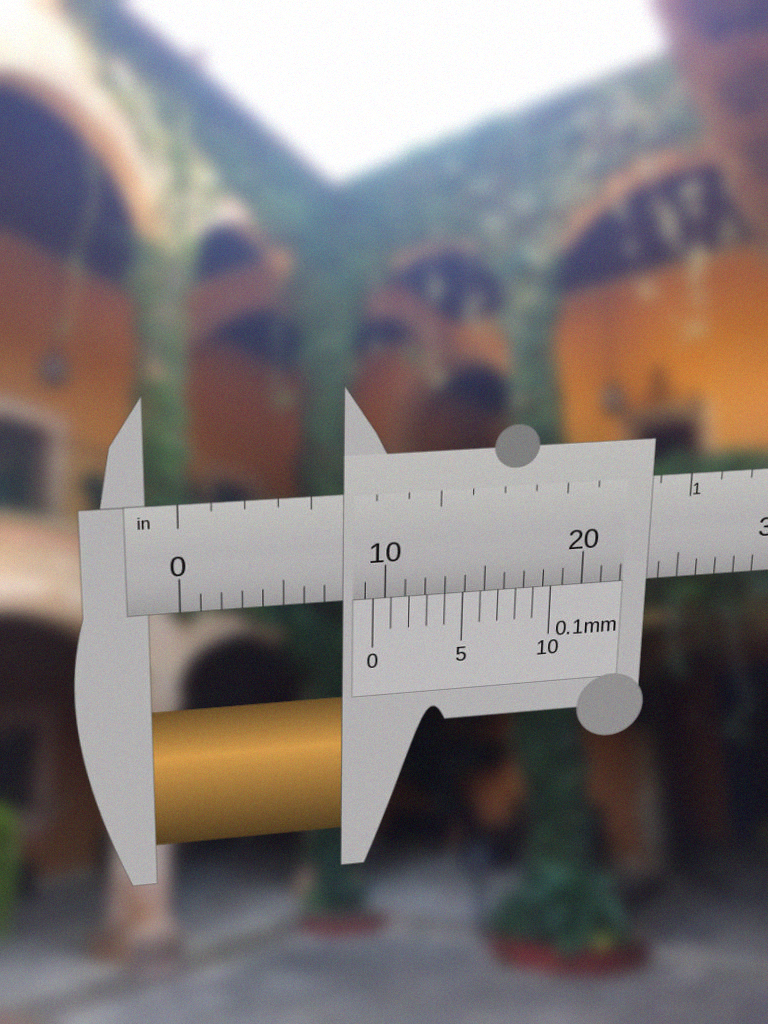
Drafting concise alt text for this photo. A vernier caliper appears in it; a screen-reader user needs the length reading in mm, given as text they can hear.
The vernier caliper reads 9.4 mm
